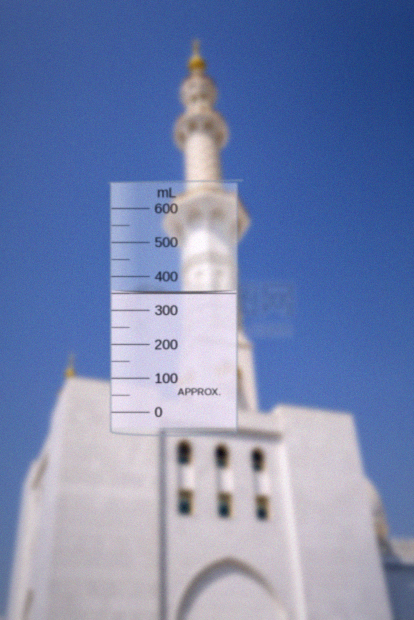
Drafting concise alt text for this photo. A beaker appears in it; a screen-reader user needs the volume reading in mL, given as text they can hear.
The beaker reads 350 mL
